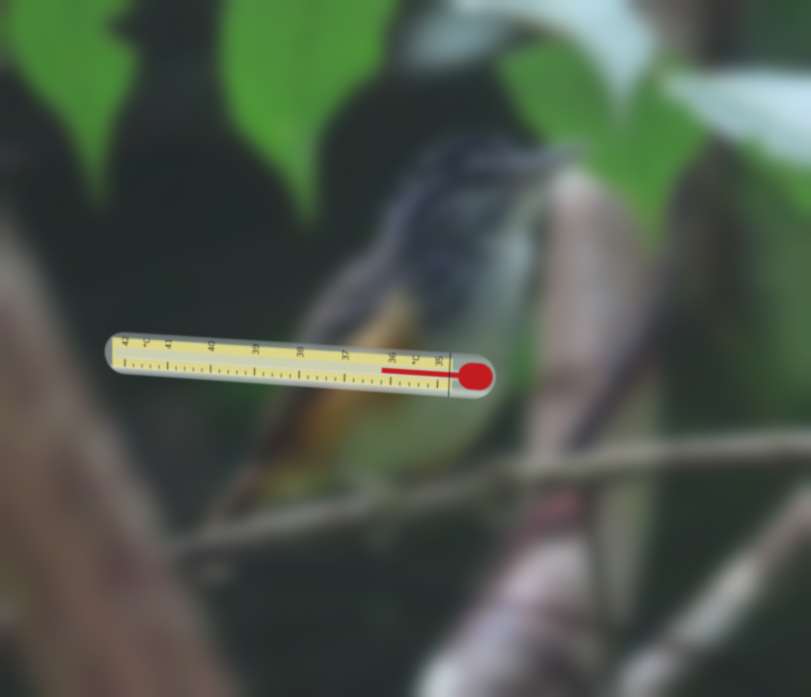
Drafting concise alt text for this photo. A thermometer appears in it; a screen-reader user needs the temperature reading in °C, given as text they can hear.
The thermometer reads 36.2 °C
